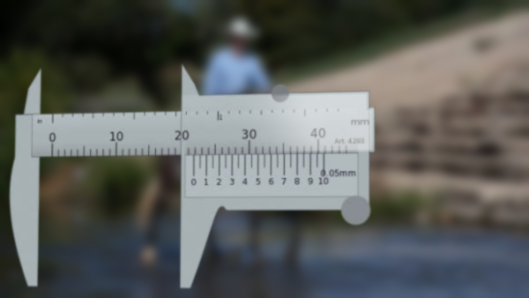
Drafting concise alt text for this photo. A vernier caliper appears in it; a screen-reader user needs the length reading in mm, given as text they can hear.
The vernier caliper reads 21.8 mm
